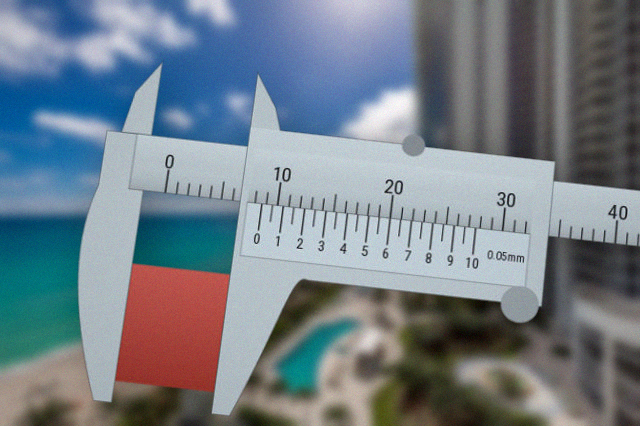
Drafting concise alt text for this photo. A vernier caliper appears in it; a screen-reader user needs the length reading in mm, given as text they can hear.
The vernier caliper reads 8.6 mm
